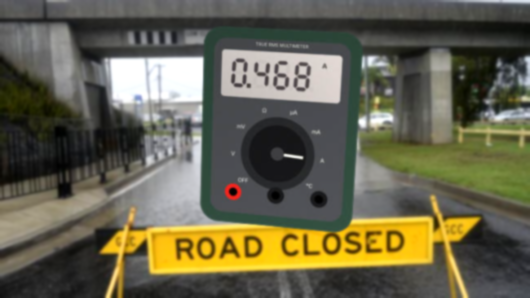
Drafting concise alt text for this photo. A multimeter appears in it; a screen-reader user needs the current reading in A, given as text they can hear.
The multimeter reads 0.468 A
